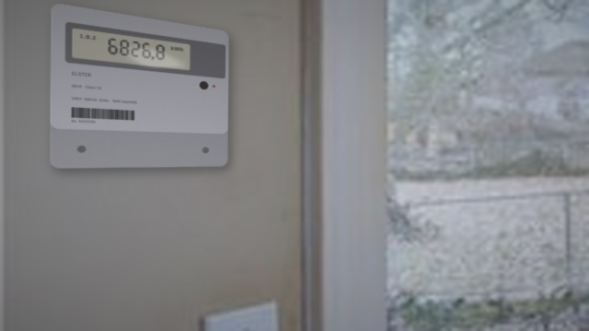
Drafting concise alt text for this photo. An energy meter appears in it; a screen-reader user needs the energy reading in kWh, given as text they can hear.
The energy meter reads 6826.8 kWh
